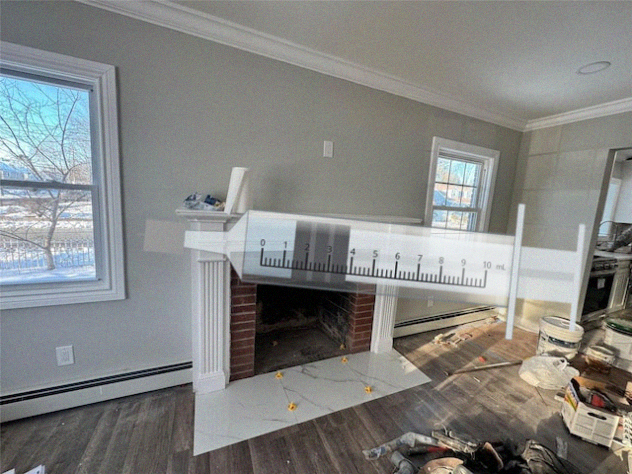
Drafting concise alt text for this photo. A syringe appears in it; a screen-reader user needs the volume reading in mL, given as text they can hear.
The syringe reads 1.4 mL
